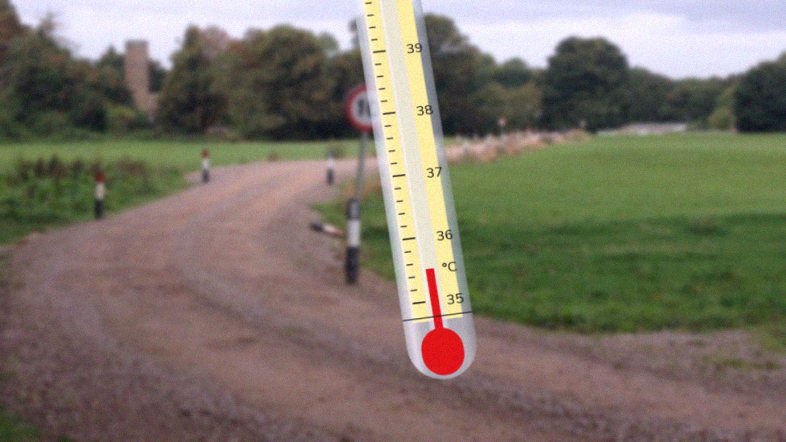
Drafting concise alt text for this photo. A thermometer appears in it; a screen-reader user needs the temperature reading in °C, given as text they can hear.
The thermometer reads 35.5 °C
